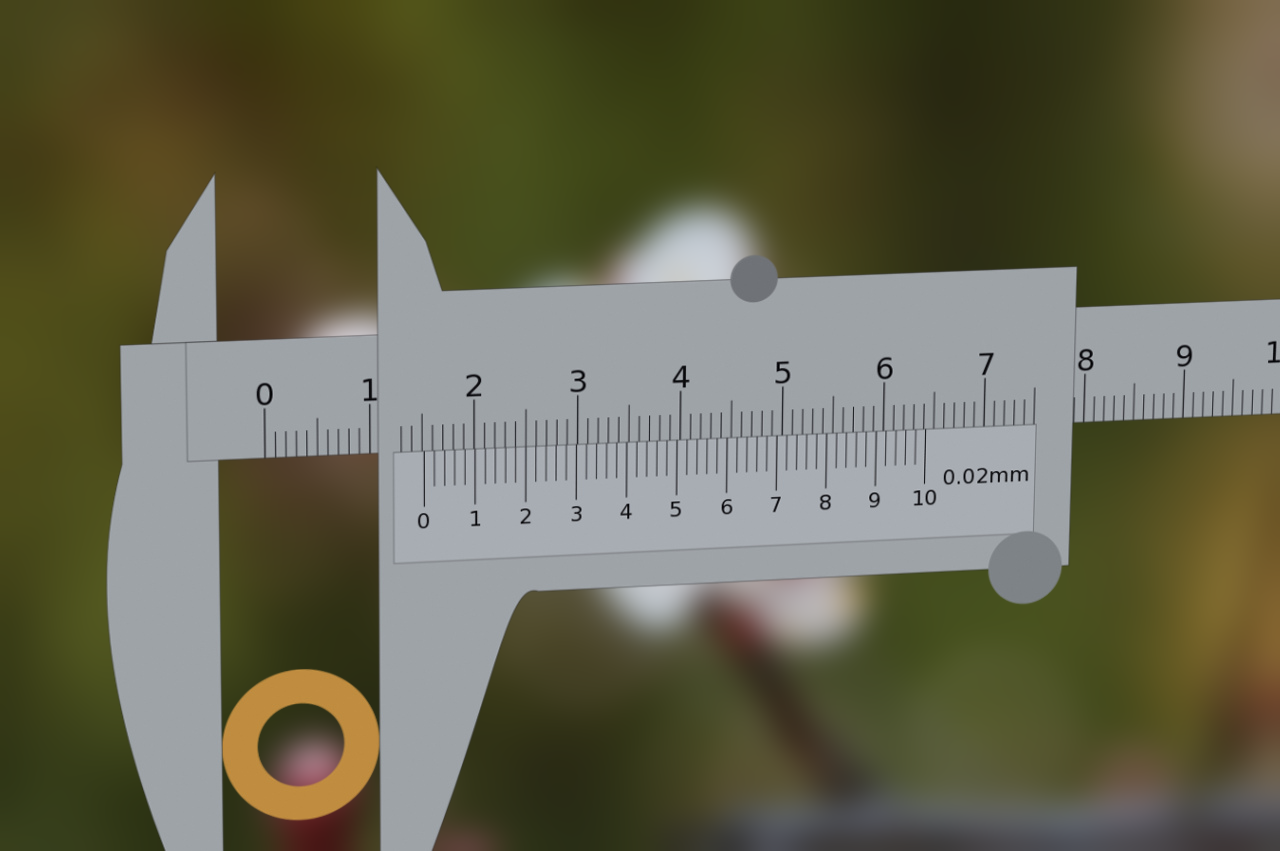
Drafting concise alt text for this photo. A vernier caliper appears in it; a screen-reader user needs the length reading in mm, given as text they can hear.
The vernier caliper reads 15.2 mm
